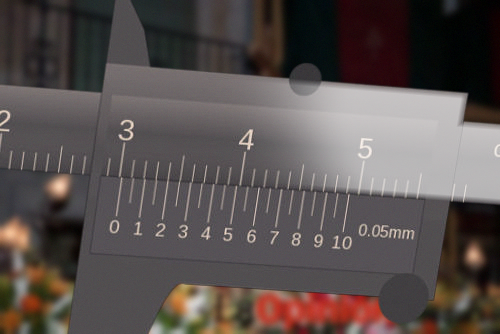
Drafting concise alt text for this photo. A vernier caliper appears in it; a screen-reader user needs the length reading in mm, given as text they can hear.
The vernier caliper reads 30.2 mm
